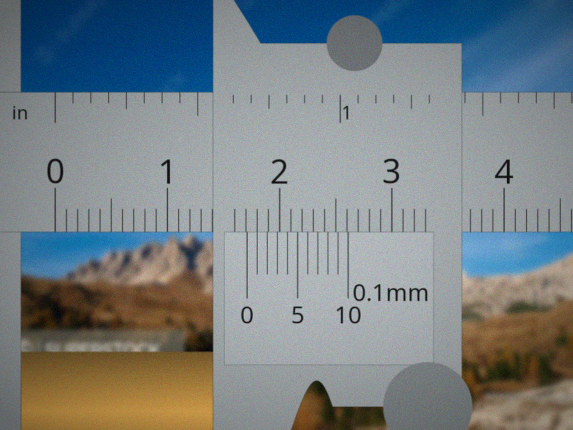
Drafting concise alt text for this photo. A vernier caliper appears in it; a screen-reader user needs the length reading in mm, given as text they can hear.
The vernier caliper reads 17.1 mm
